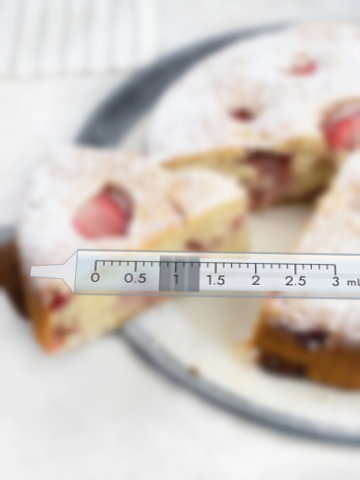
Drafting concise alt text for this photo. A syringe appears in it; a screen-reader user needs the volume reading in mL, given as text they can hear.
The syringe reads 0.8 mL
